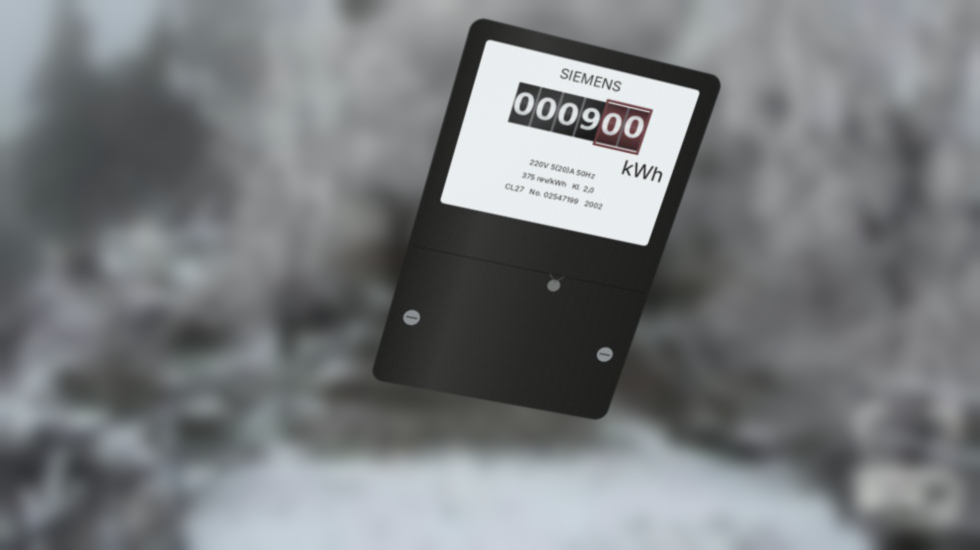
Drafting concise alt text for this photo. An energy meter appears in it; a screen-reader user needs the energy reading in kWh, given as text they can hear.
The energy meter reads 9.00 kWh
